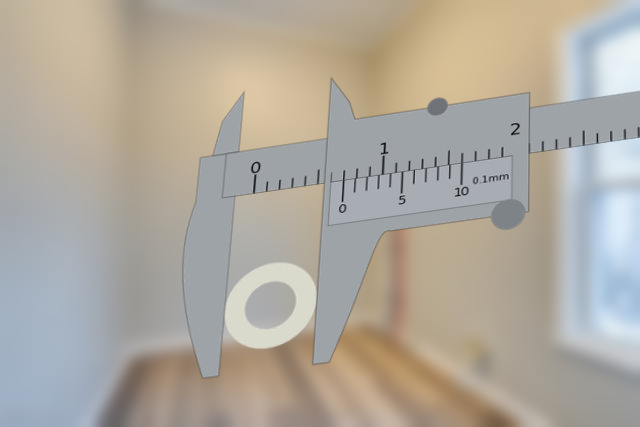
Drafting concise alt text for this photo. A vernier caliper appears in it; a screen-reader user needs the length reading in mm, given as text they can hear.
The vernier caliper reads 7.0 mm
